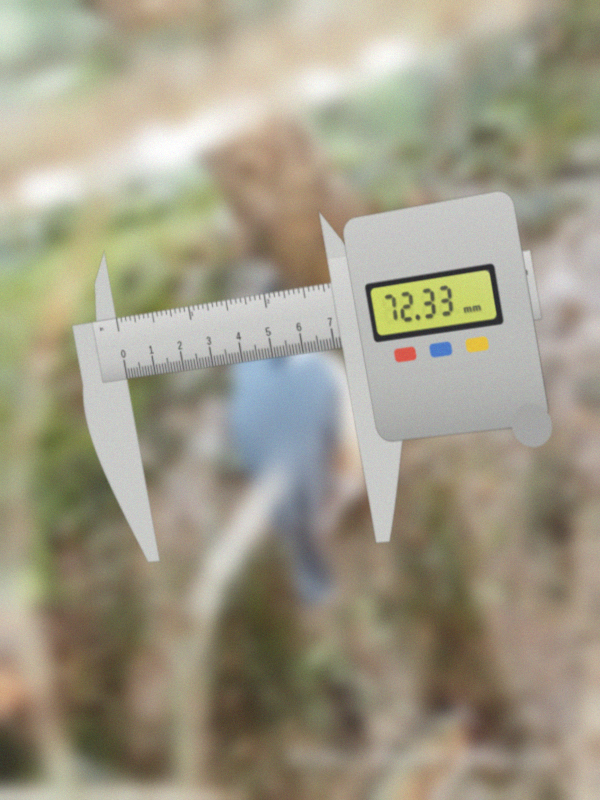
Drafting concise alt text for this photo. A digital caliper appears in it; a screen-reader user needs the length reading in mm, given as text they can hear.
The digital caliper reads 72.33 mm
